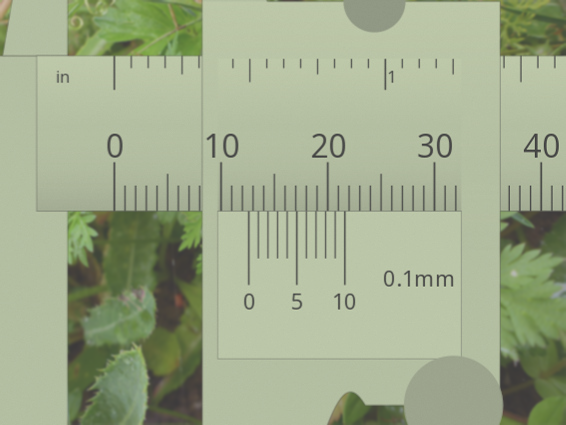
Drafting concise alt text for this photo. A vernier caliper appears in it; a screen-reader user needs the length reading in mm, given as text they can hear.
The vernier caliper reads 12.6 mm
